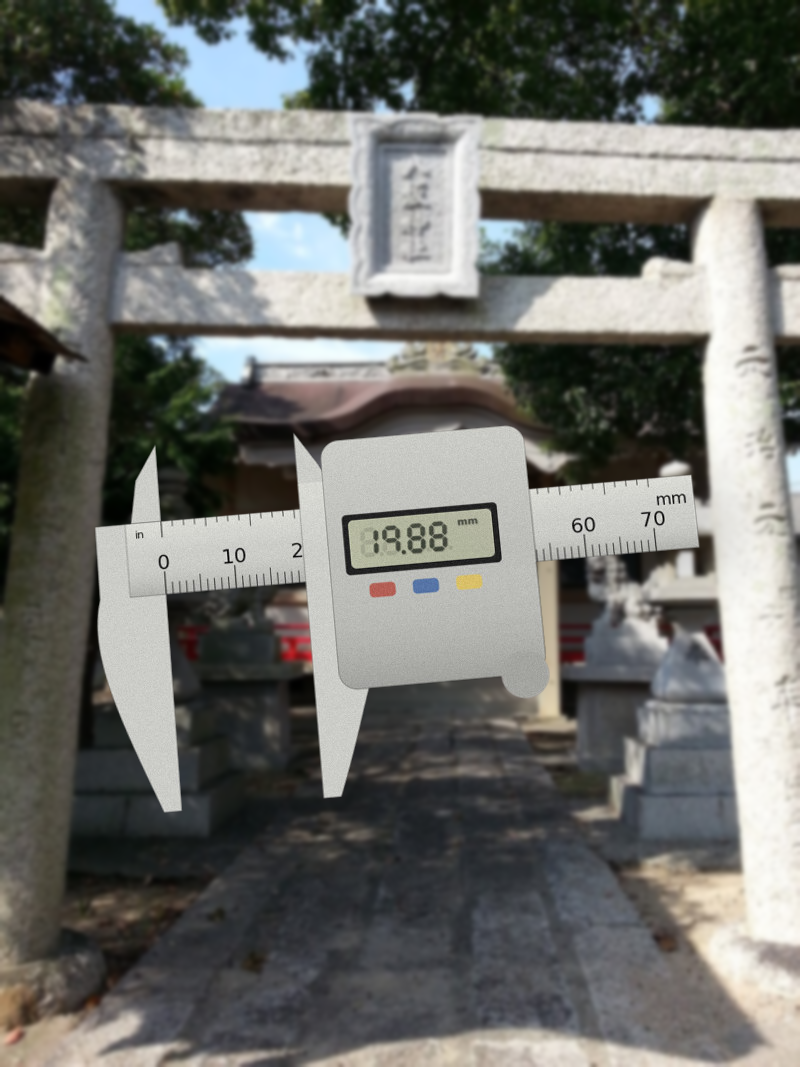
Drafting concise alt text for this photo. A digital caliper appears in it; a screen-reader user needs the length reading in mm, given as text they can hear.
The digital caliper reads 19.88 mm
